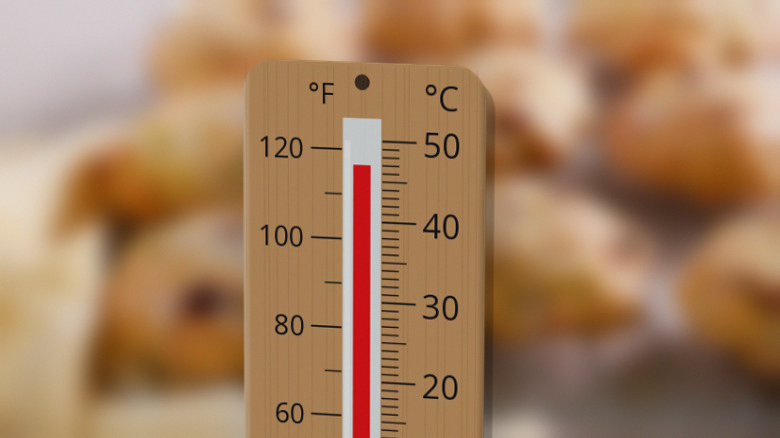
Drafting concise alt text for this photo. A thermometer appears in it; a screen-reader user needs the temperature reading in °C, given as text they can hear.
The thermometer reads 47 °C
